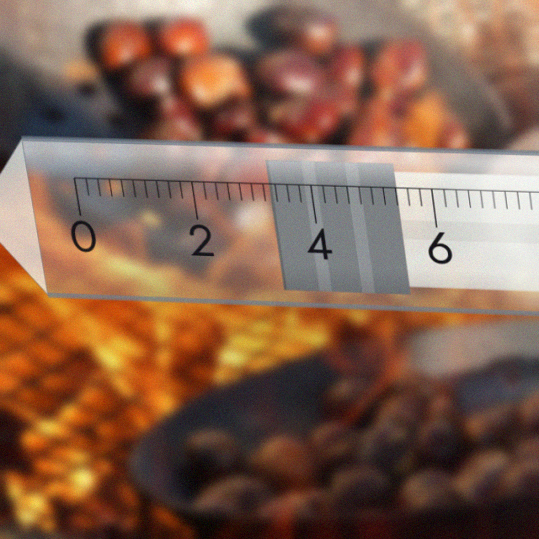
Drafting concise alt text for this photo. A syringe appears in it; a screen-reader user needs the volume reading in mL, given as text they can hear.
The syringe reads 3.3 mL
